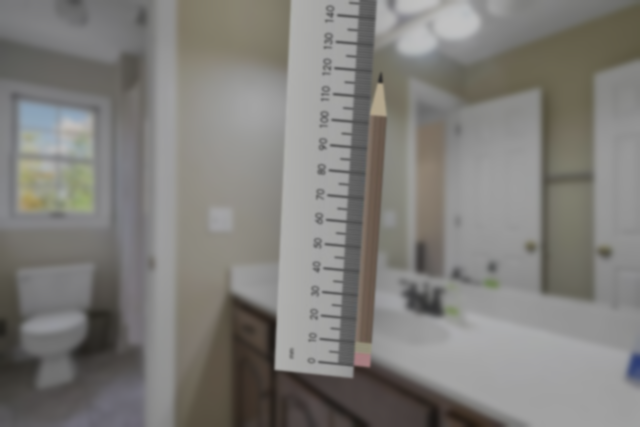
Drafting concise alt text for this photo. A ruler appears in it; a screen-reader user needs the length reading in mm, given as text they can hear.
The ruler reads 120 mm
